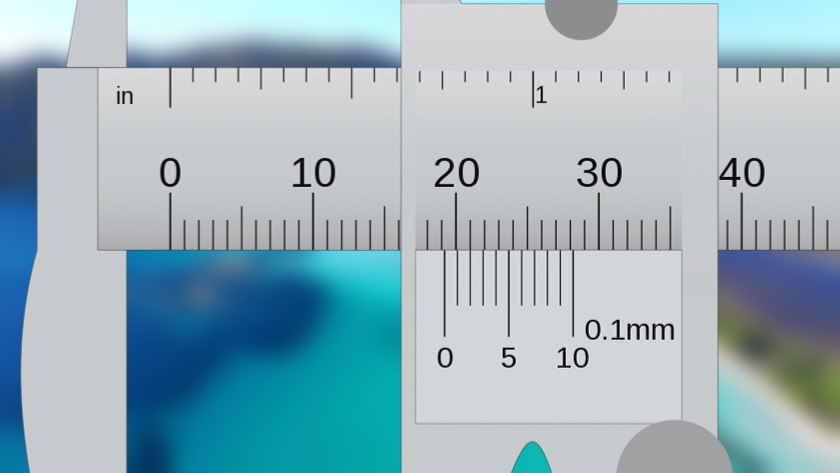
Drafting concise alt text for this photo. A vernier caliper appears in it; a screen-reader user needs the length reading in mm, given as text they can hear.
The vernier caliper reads 19.2 mm
